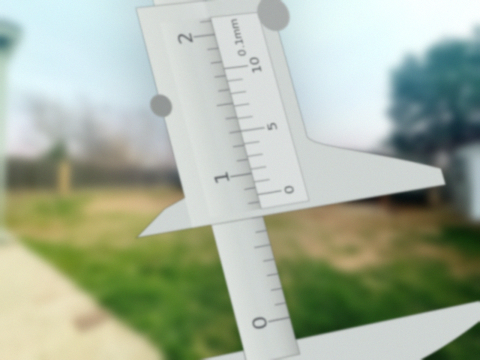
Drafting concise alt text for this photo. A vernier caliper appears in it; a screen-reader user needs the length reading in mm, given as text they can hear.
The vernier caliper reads 8.5 mm
